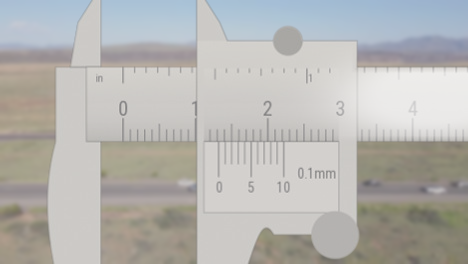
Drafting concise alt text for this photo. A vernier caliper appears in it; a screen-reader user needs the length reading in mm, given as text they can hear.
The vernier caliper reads 13.2 mm
